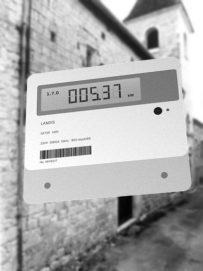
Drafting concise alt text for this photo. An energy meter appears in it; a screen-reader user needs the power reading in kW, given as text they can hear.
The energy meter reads 5.37 kW
